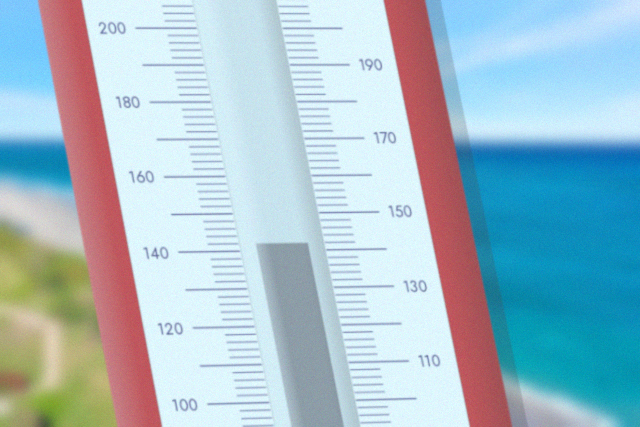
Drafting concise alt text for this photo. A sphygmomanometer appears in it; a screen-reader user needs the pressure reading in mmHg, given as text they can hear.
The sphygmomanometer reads 142 mmHg
